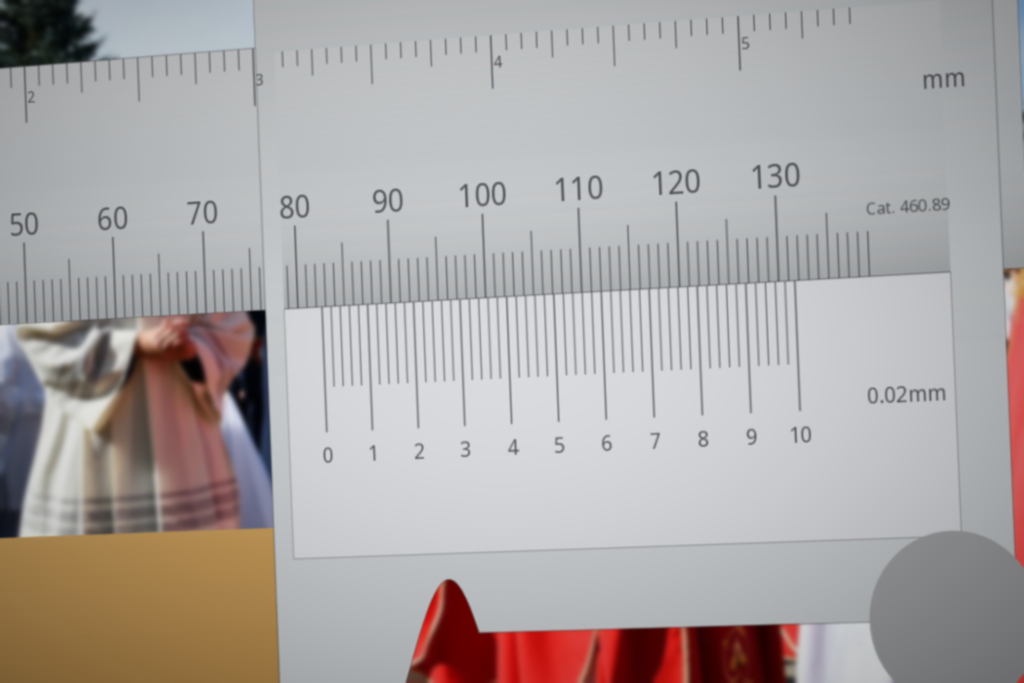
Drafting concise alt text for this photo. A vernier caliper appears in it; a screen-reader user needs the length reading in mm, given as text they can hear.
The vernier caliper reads 82.6 mm
